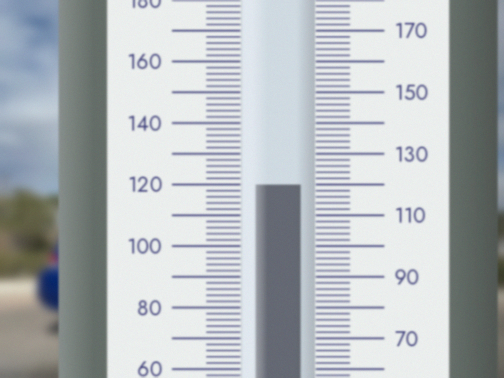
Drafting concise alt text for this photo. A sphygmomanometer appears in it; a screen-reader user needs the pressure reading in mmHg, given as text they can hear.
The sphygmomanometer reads 120 mmHg
